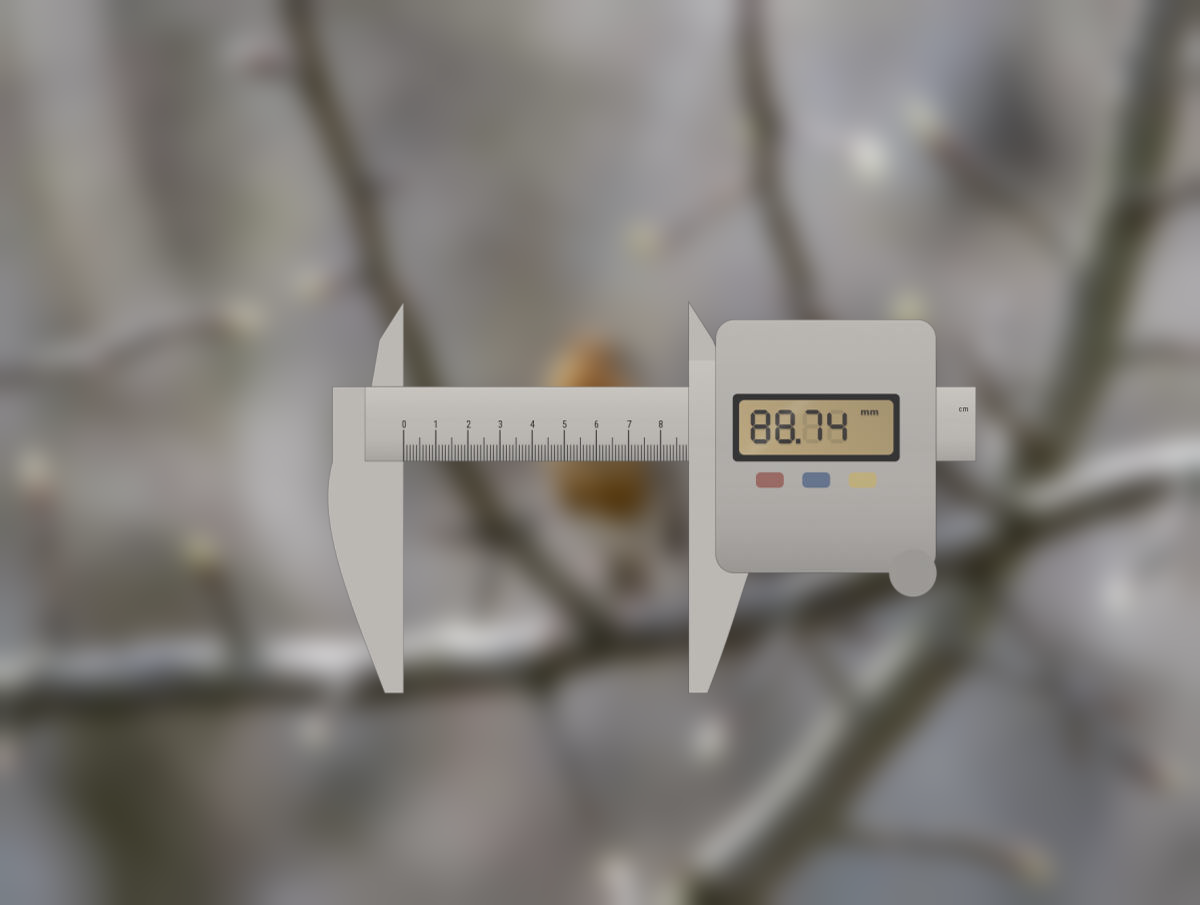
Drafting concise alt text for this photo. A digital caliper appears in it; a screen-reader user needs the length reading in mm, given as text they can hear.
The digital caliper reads 88.74 mm
